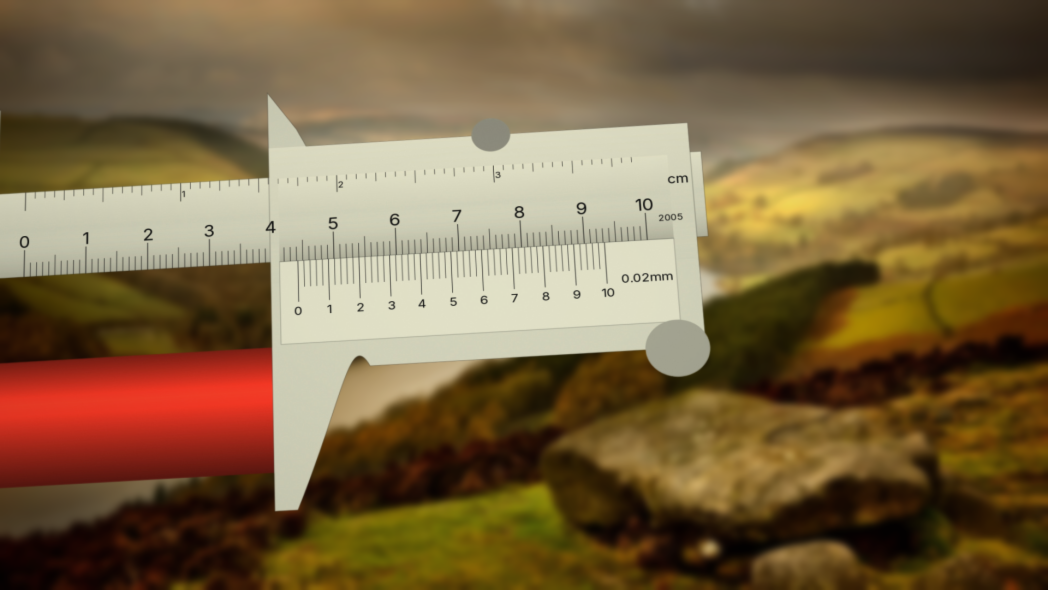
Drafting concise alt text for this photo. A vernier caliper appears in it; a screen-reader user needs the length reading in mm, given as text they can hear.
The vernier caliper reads 44.2 mm
